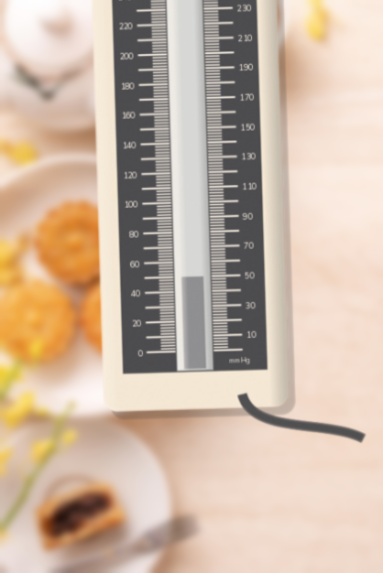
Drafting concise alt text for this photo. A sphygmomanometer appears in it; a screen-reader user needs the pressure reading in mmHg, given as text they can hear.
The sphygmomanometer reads 50 mmHg
